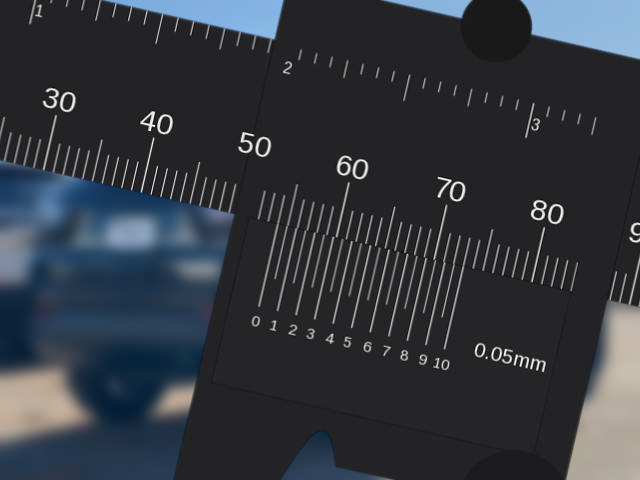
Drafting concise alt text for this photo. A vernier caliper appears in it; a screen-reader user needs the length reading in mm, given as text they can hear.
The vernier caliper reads 54.0 mm
